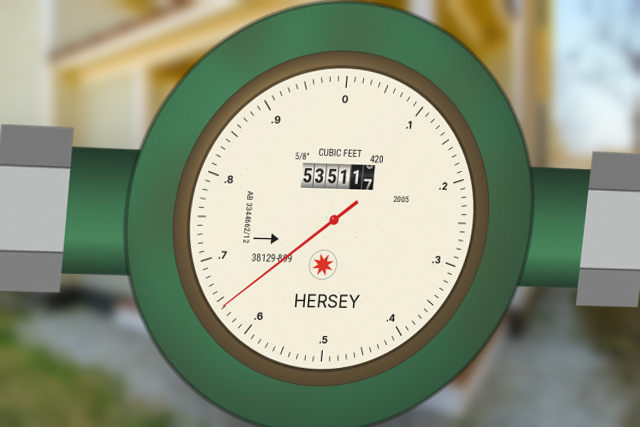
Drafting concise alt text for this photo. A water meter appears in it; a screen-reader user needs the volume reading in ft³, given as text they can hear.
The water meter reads 535116.64 ft³
